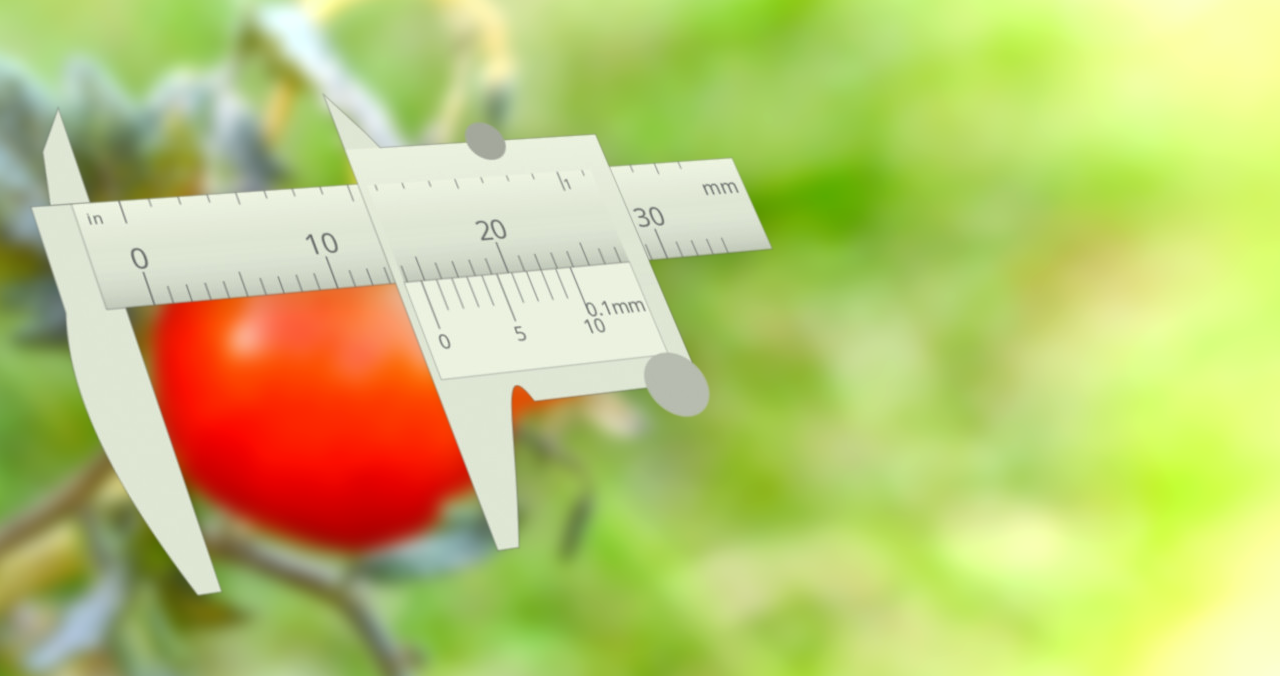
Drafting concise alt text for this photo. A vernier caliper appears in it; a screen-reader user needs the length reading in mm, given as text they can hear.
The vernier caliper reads 14.8 mm
